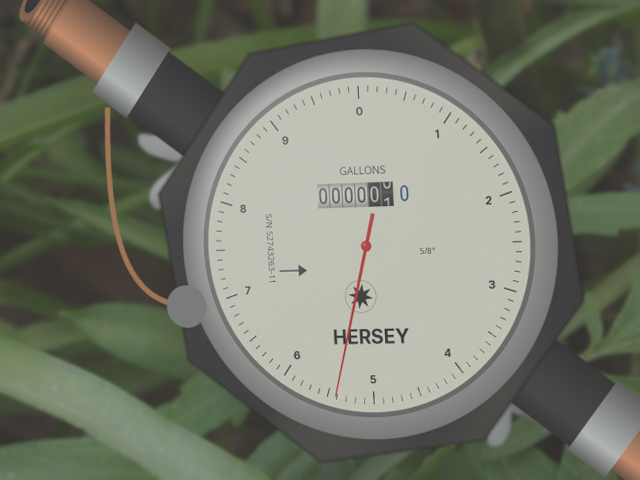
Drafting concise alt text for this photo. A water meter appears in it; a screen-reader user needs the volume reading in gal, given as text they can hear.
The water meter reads 5.4 gal
